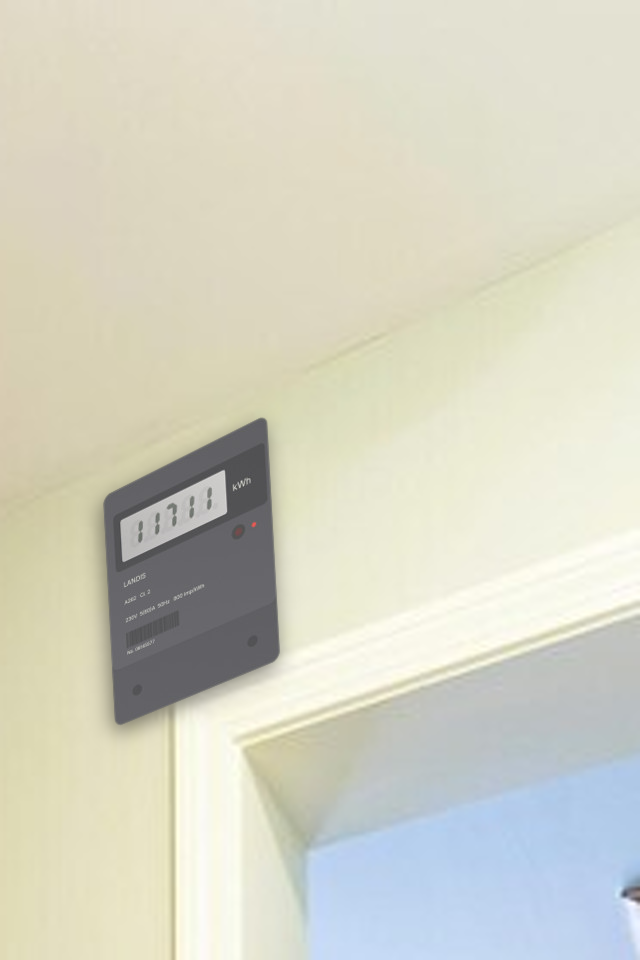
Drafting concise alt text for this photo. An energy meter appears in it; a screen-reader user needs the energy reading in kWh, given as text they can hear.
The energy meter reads 11711 kWh
